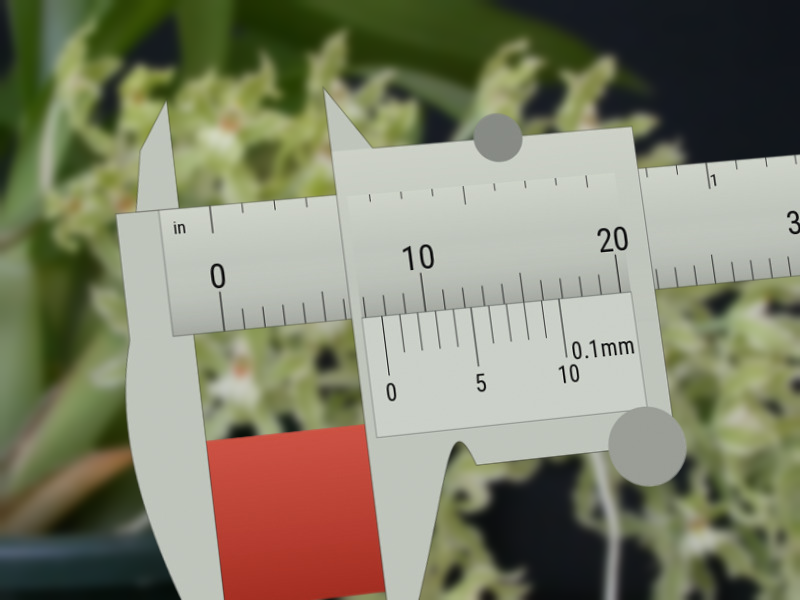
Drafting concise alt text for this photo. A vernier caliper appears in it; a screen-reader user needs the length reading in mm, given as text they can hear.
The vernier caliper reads 7.8 mm
